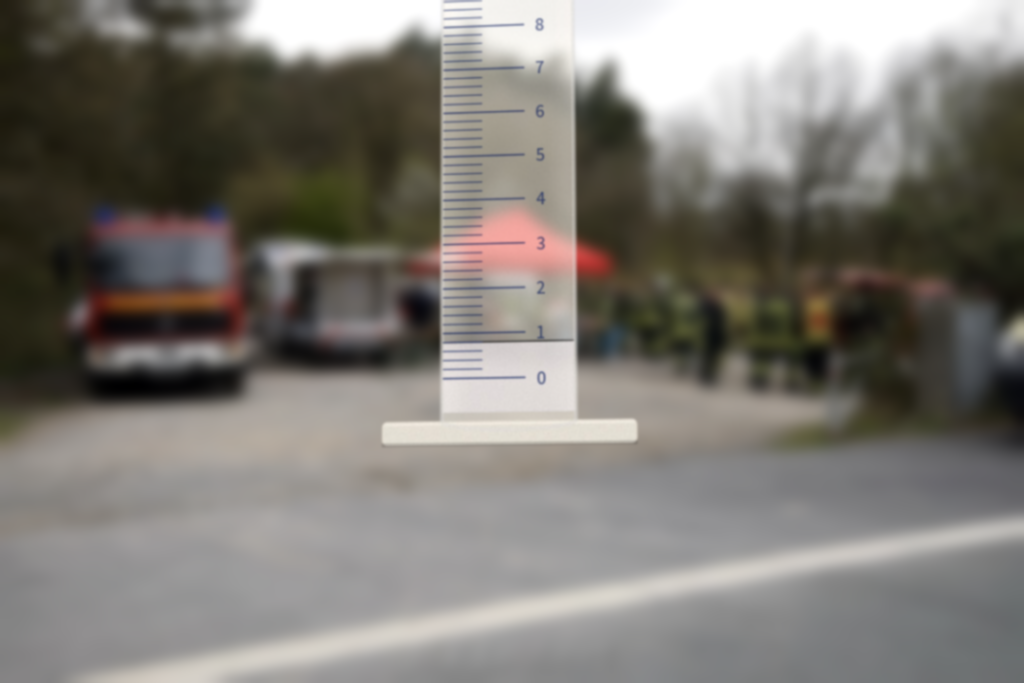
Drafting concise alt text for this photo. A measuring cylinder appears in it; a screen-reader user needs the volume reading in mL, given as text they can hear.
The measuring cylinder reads 0.8 mL
